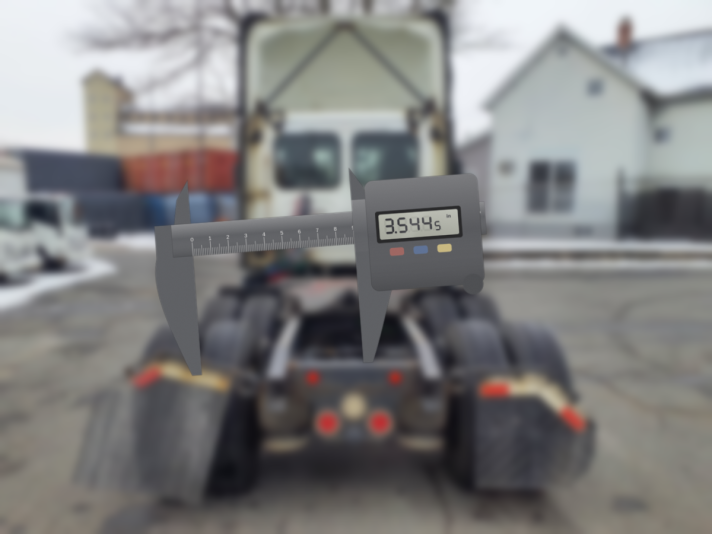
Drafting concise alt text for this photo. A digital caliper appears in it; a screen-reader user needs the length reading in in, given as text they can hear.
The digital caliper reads 3.5445 in
